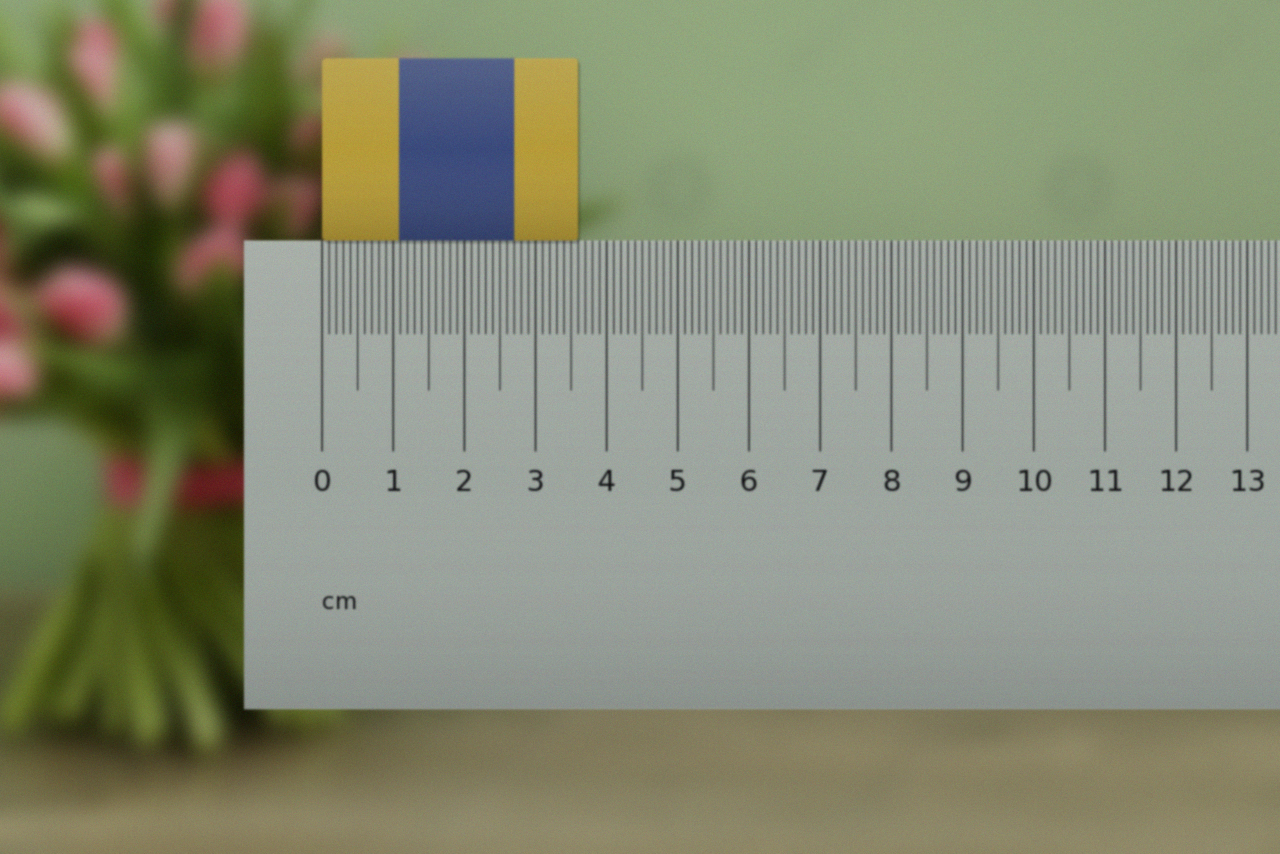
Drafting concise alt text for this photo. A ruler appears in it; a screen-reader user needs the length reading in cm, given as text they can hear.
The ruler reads 3.6 cm
